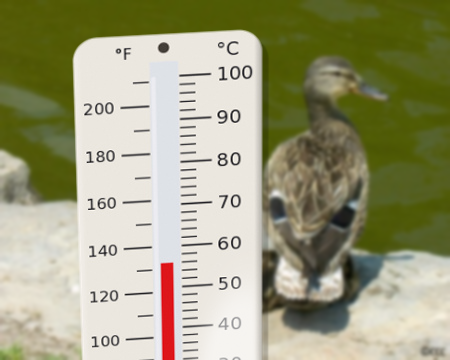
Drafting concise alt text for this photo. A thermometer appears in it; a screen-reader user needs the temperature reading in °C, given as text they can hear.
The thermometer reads 56 °C
